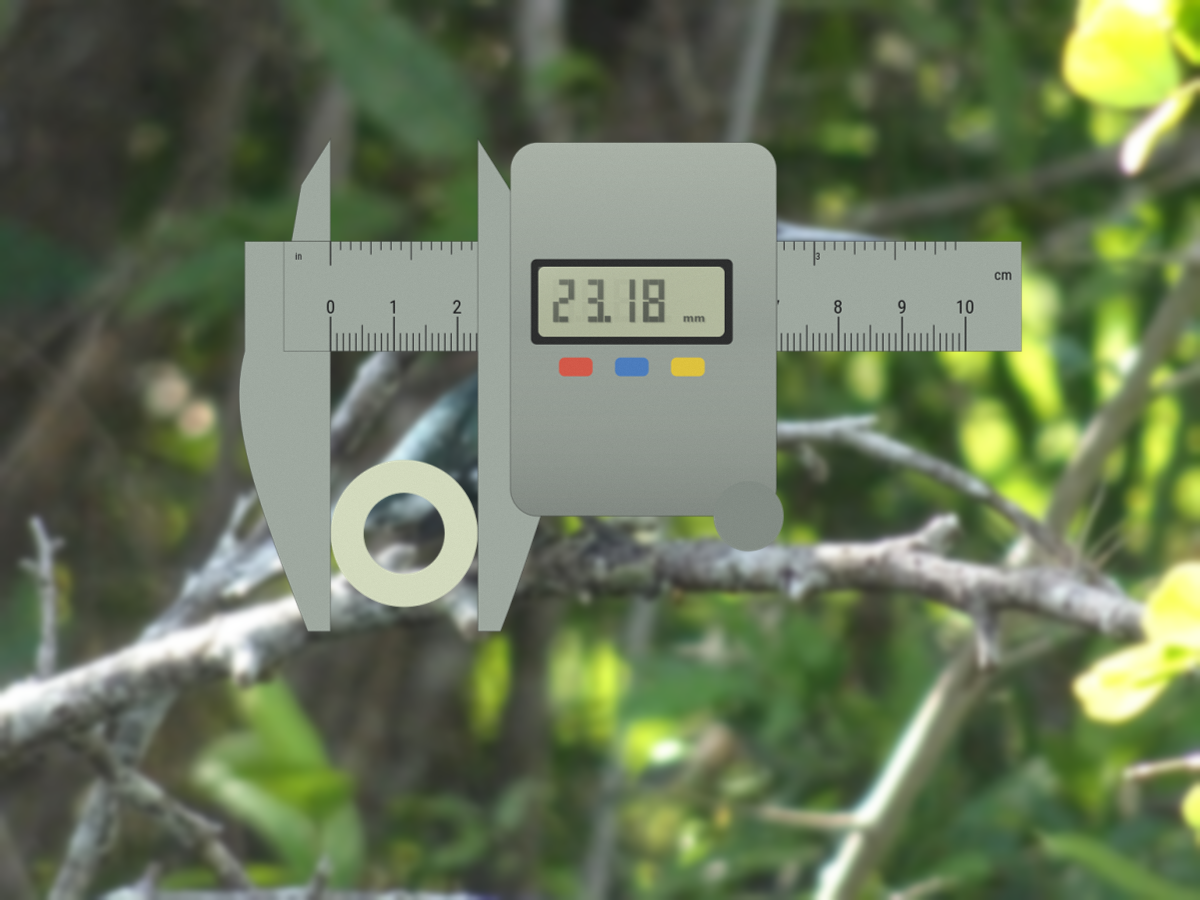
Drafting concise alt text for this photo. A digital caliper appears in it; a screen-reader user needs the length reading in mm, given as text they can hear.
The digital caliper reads 23.18 mm
